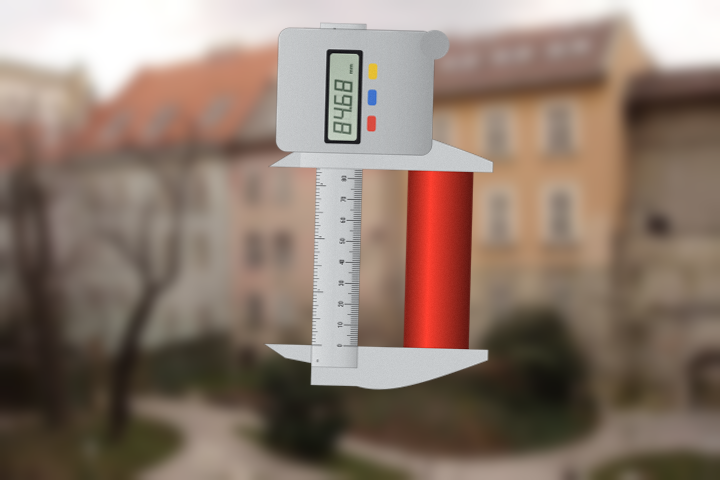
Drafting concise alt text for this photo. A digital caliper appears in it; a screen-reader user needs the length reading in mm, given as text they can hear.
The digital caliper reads 84.68 mm
